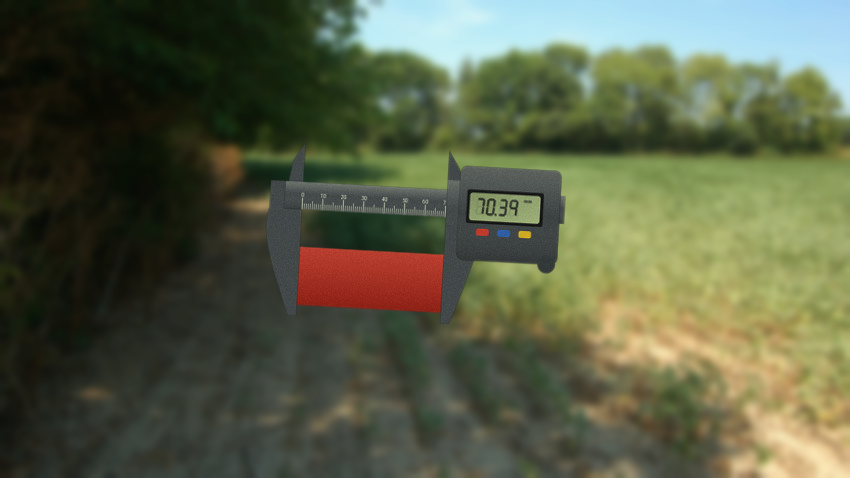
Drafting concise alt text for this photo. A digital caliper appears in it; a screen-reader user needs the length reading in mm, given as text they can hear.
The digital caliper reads 70.39 mm
